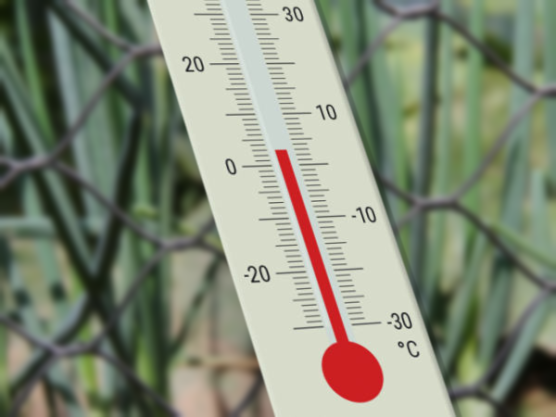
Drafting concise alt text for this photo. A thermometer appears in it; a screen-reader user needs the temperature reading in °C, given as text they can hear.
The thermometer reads 3 °C
